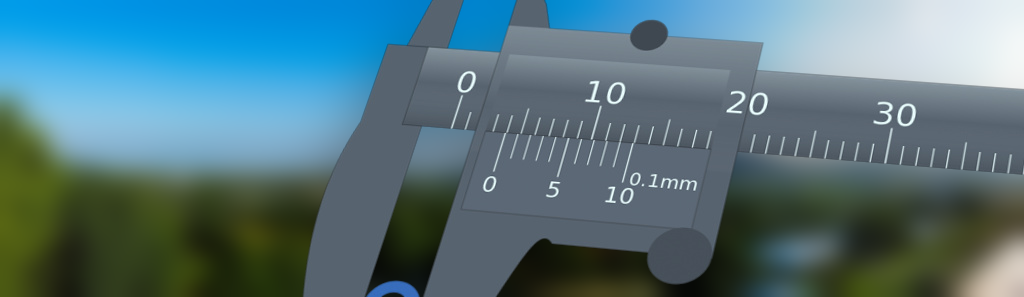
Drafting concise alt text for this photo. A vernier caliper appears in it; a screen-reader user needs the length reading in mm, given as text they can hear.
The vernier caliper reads 3.9 mm
